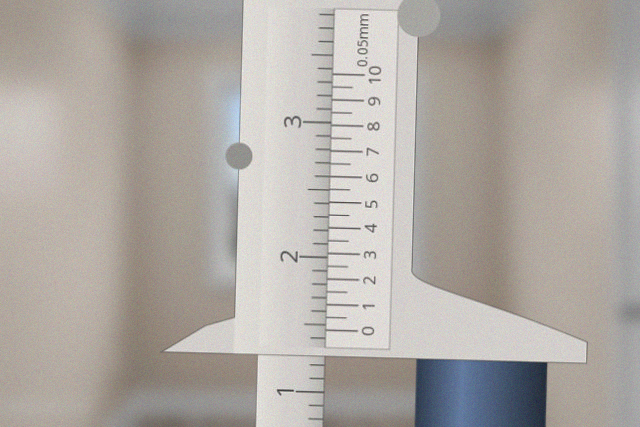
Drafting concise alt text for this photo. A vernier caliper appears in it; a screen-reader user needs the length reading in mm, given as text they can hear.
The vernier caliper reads 14.6 mm
